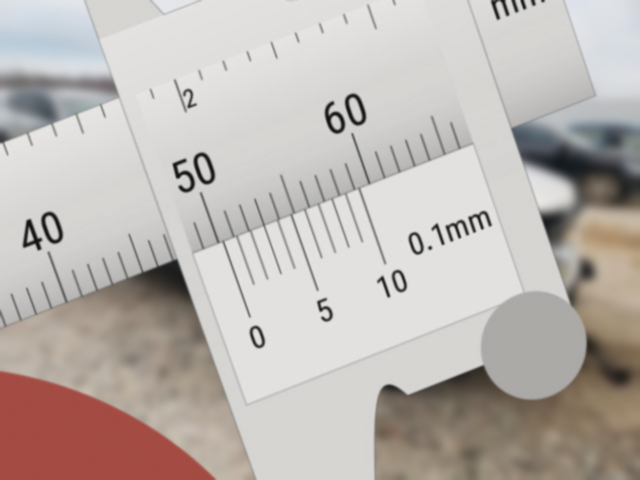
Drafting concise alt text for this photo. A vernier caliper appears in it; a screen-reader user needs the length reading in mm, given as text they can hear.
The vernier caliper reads 50.3 mm
